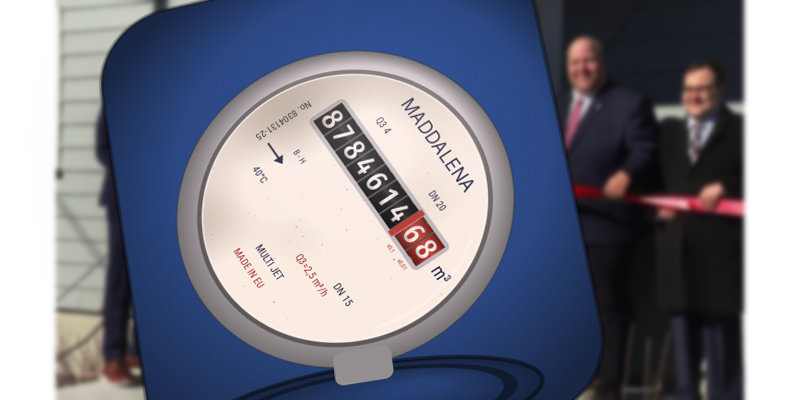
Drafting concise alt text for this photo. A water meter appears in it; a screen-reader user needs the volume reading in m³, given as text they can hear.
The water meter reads 8784614.68 m³
